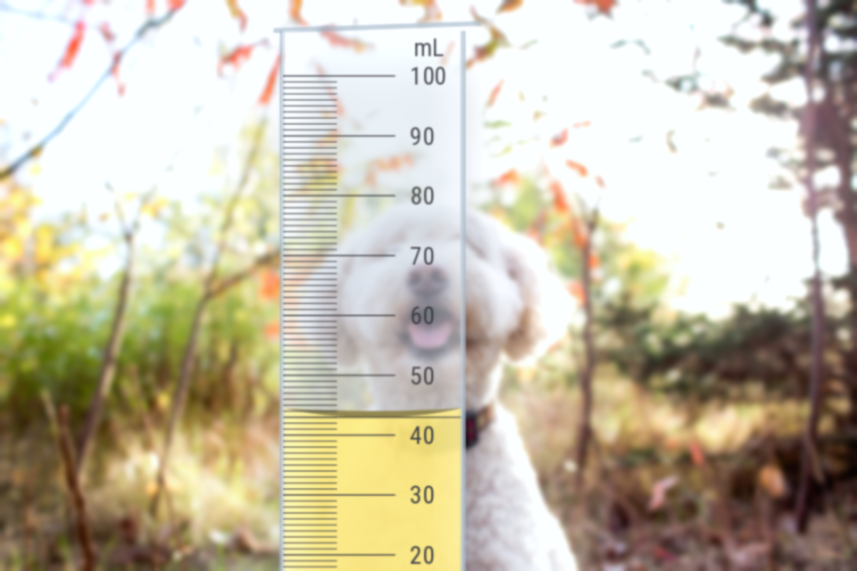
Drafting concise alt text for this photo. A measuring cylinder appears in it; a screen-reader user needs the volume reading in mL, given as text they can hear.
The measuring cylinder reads 43 mL
